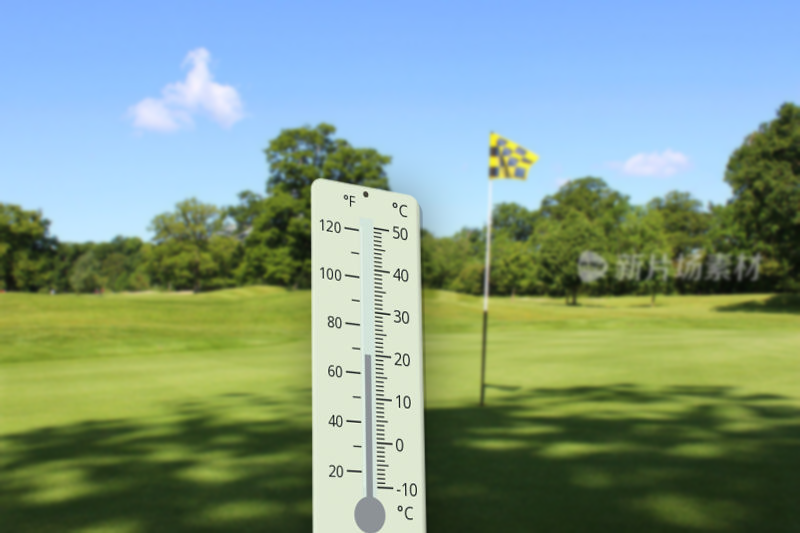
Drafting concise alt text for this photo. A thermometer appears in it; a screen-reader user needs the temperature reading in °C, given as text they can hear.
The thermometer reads 20 °C
